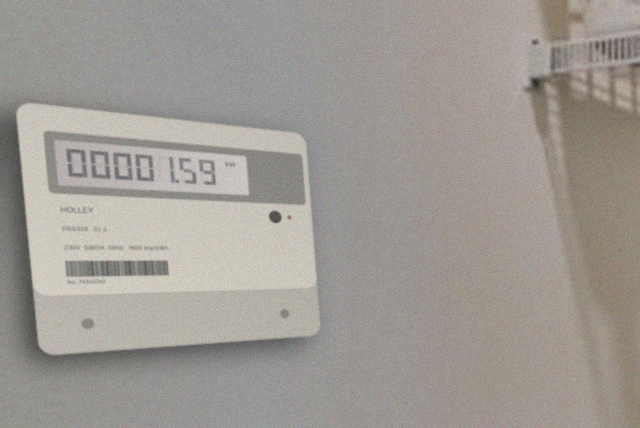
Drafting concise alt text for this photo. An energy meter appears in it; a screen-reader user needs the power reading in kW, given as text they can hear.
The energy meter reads 1.59 kW
